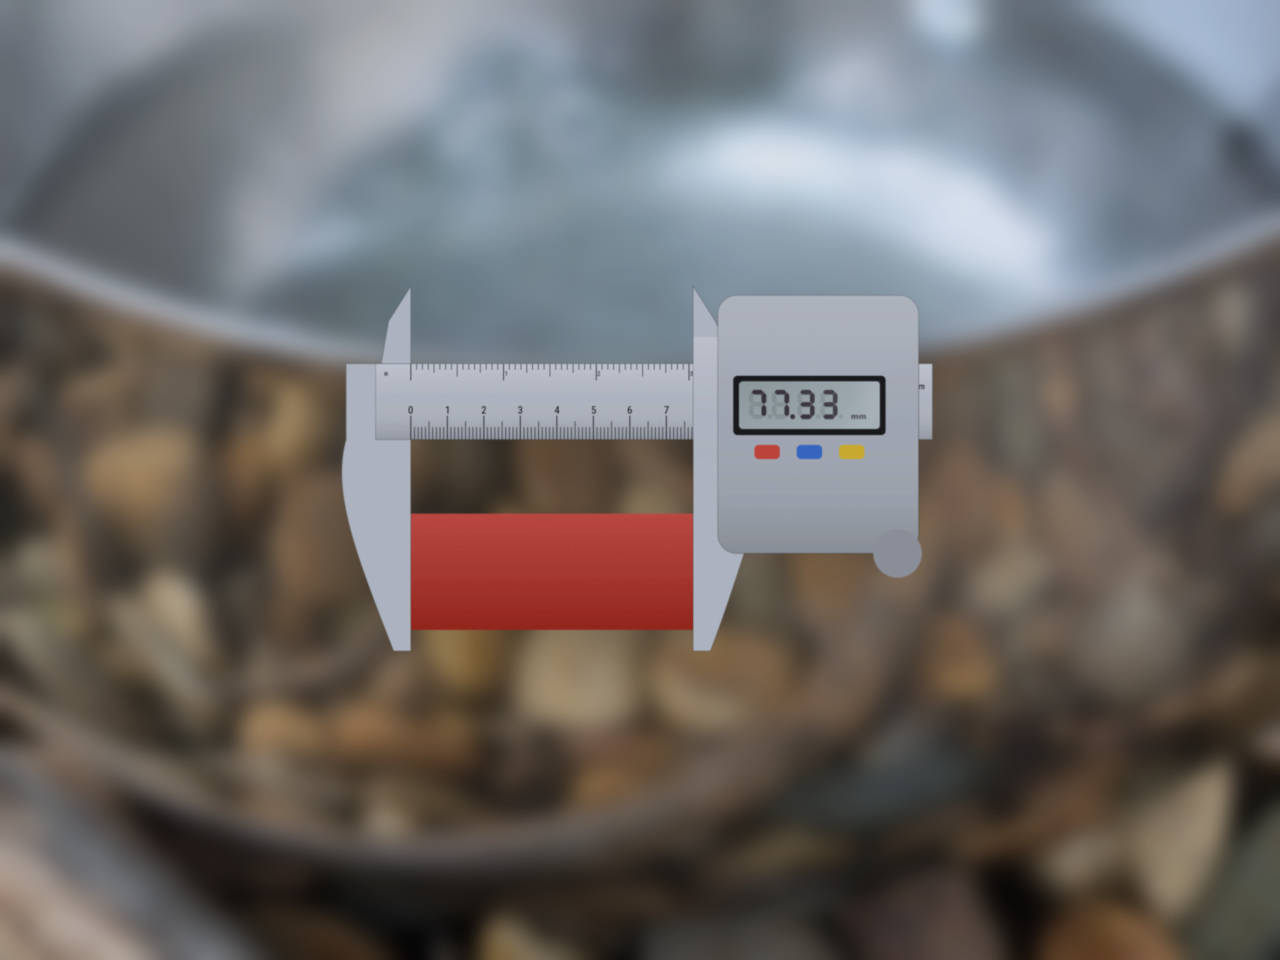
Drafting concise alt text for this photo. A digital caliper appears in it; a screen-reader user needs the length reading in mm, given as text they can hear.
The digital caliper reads 77.33 mm
